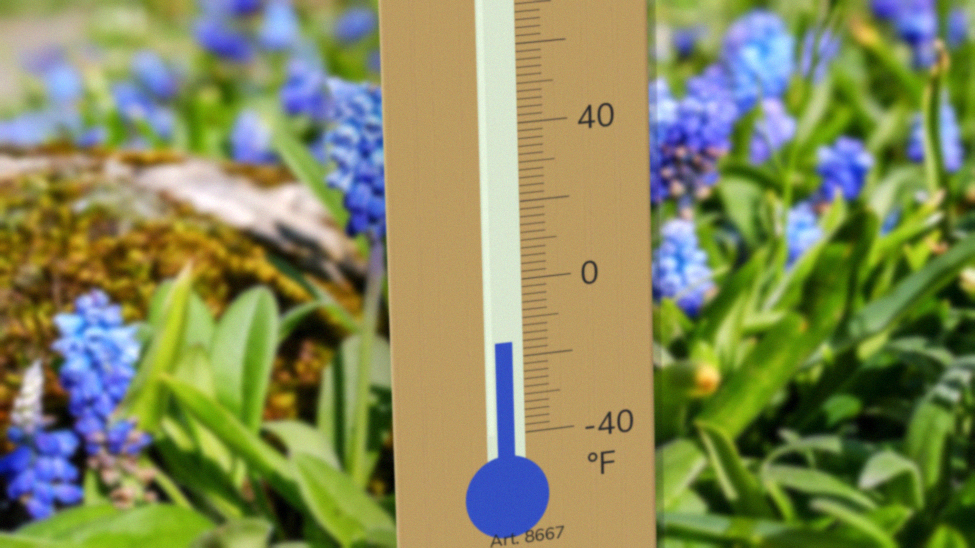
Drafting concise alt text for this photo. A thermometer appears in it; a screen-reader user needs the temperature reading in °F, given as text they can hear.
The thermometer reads -16 °F
